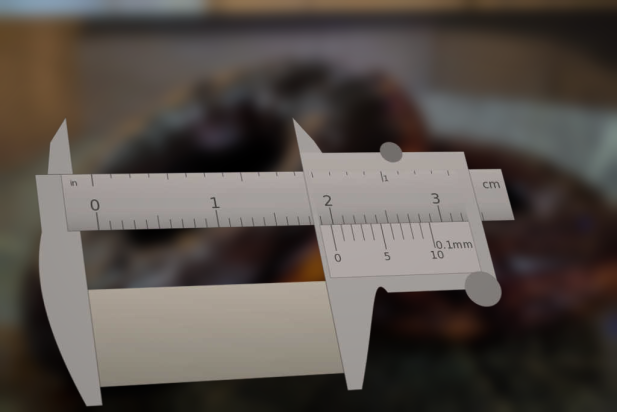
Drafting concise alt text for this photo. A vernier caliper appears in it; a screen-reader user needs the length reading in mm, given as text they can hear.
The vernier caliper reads 19.8 mm
